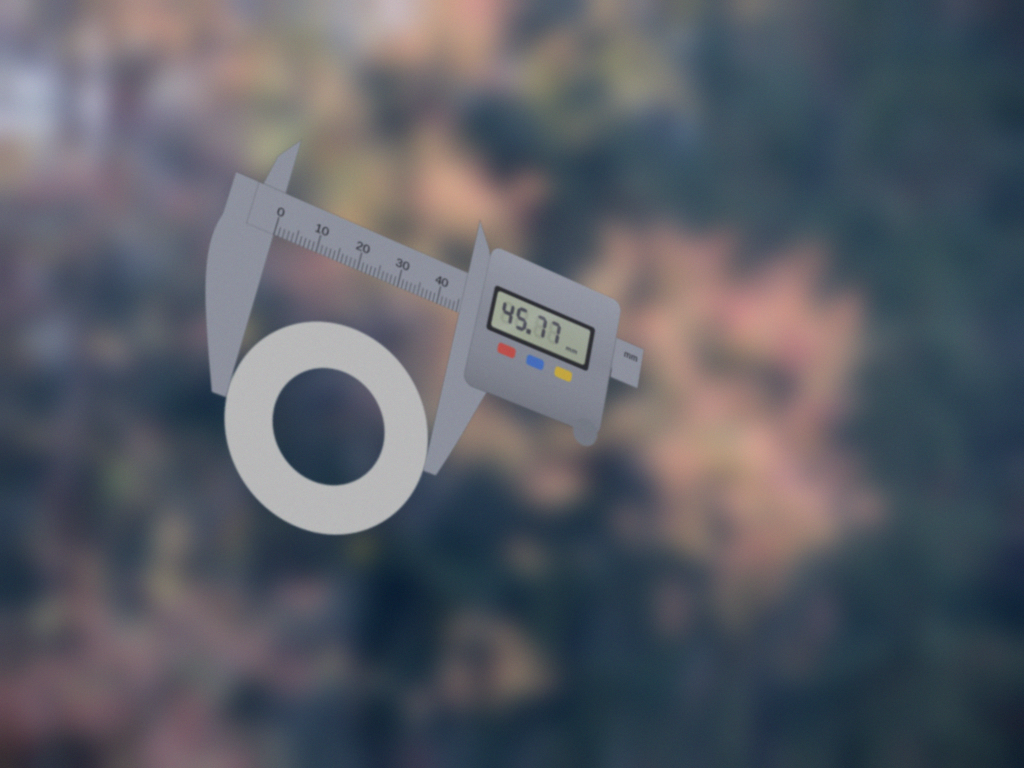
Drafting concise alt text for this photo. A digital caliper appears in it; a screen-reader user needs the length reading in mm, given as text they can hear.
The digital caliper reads 45.77 mm
